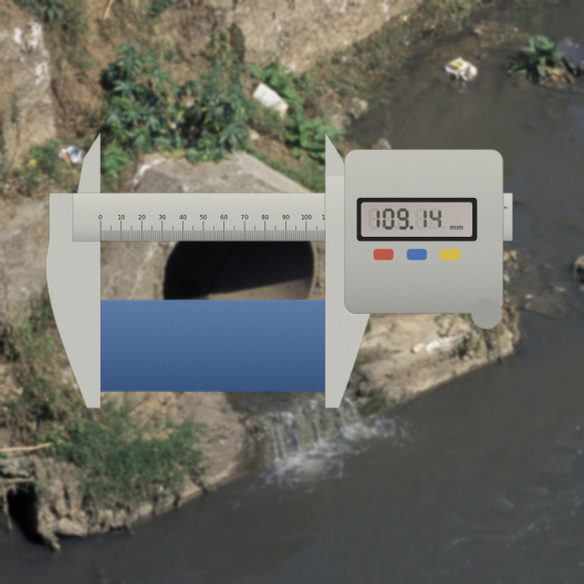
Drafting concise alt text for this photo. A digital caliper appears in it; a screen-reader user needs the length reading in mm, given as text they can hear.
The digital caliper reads 109.14 mm
